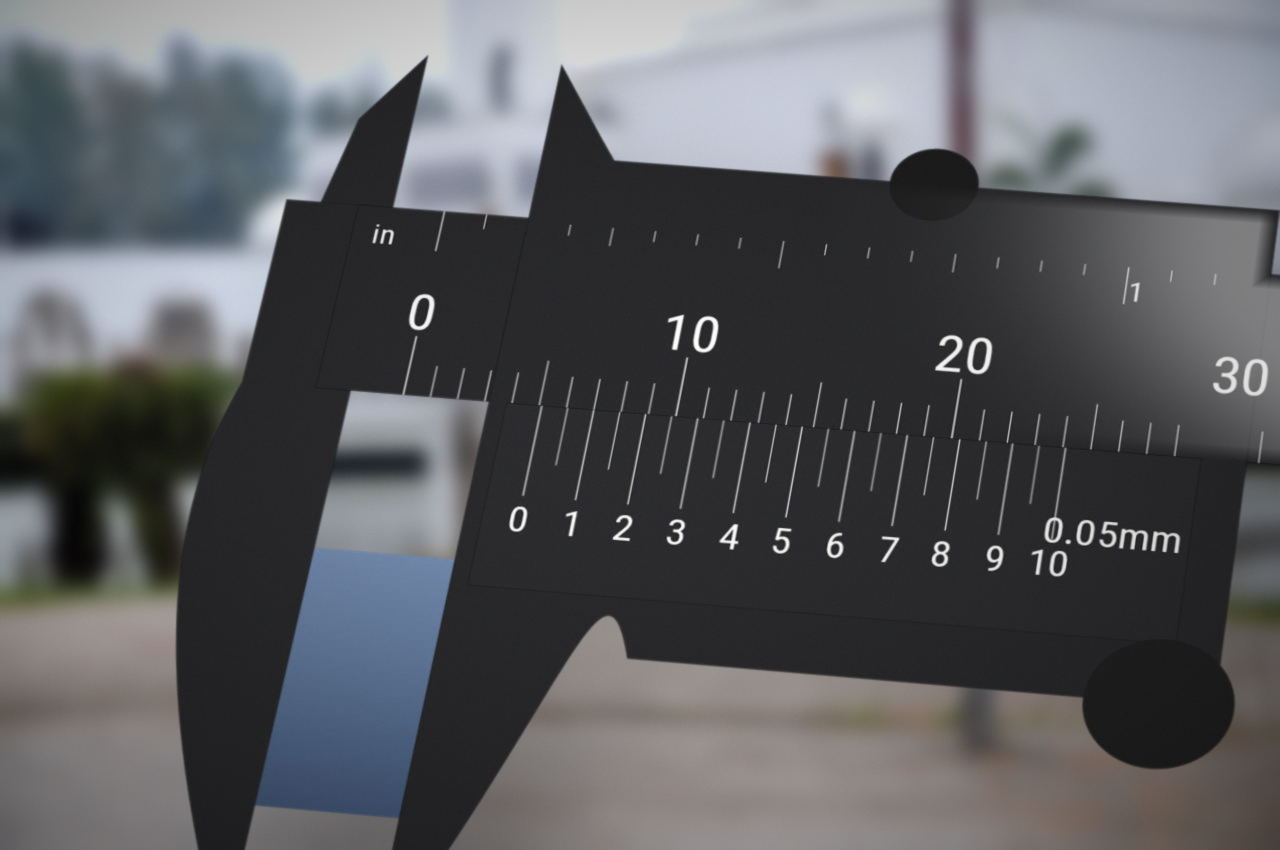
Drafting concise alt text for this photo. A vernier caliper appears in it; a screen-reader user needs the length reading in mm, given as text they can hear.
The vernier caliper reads 5.10 mm
